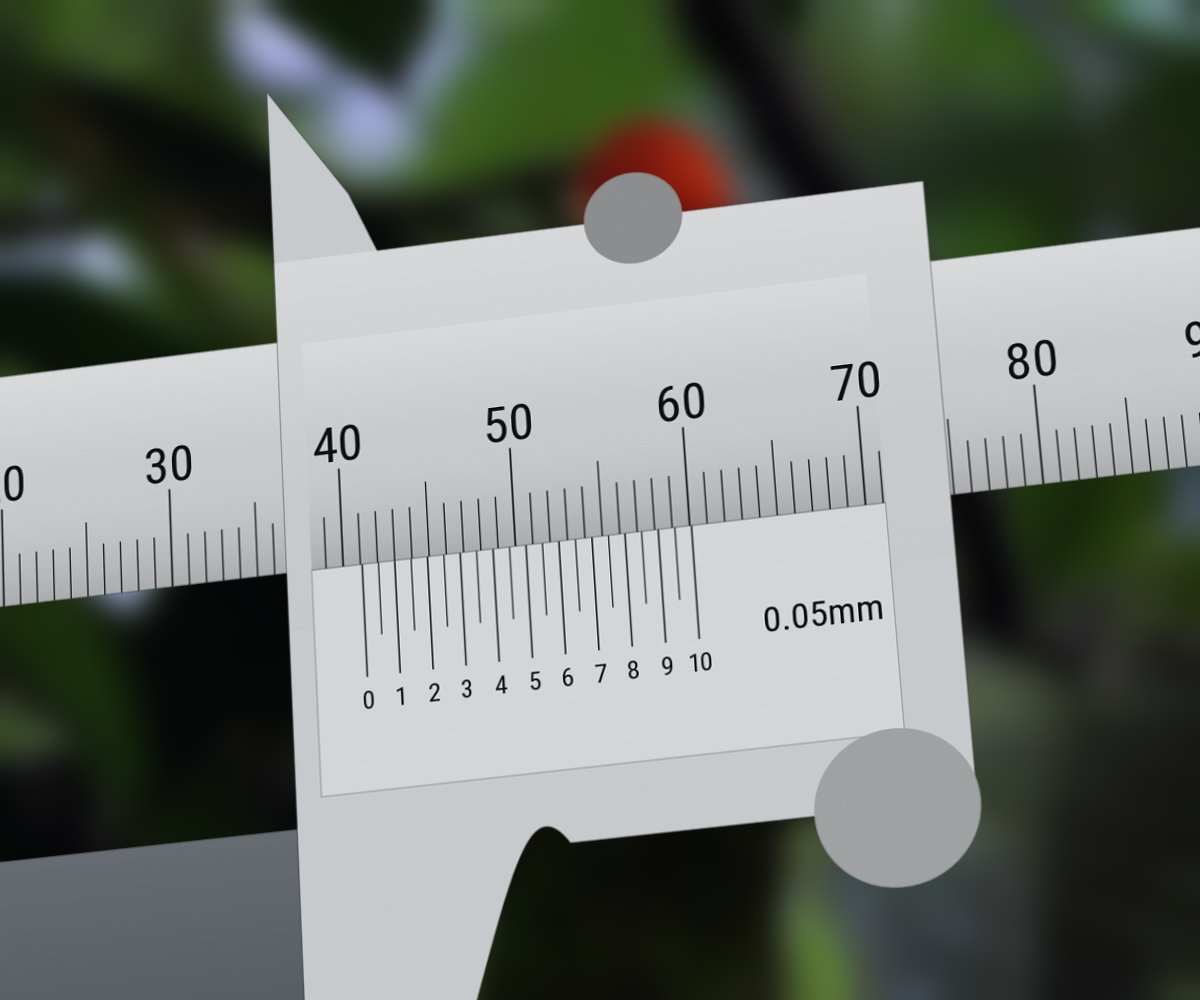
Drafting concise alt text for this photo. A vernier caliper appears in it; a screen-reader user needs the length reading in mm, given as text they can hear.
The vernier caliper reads 41.1 mm
